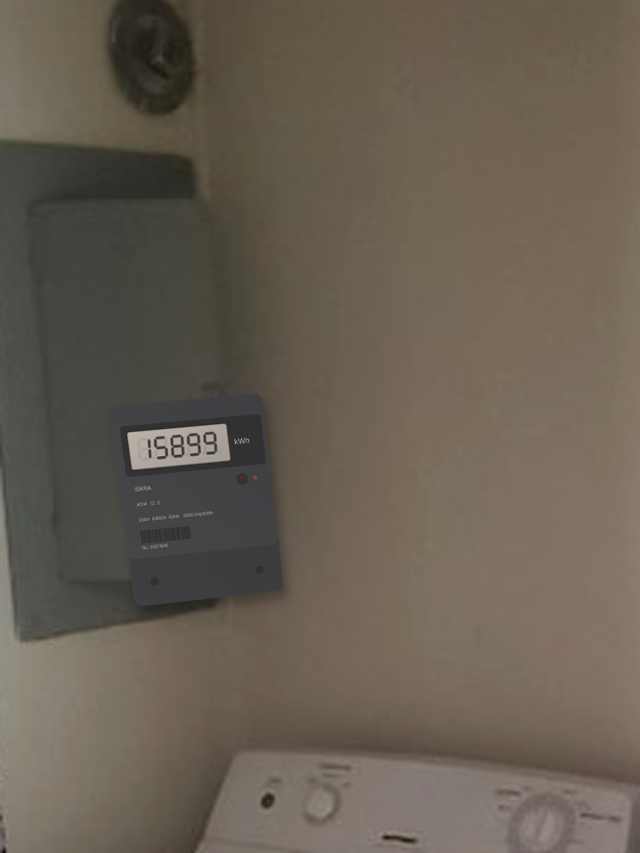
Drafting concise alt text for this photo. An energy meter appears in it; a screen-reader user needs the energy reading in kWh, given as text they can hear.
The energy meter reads 15899 kWh
